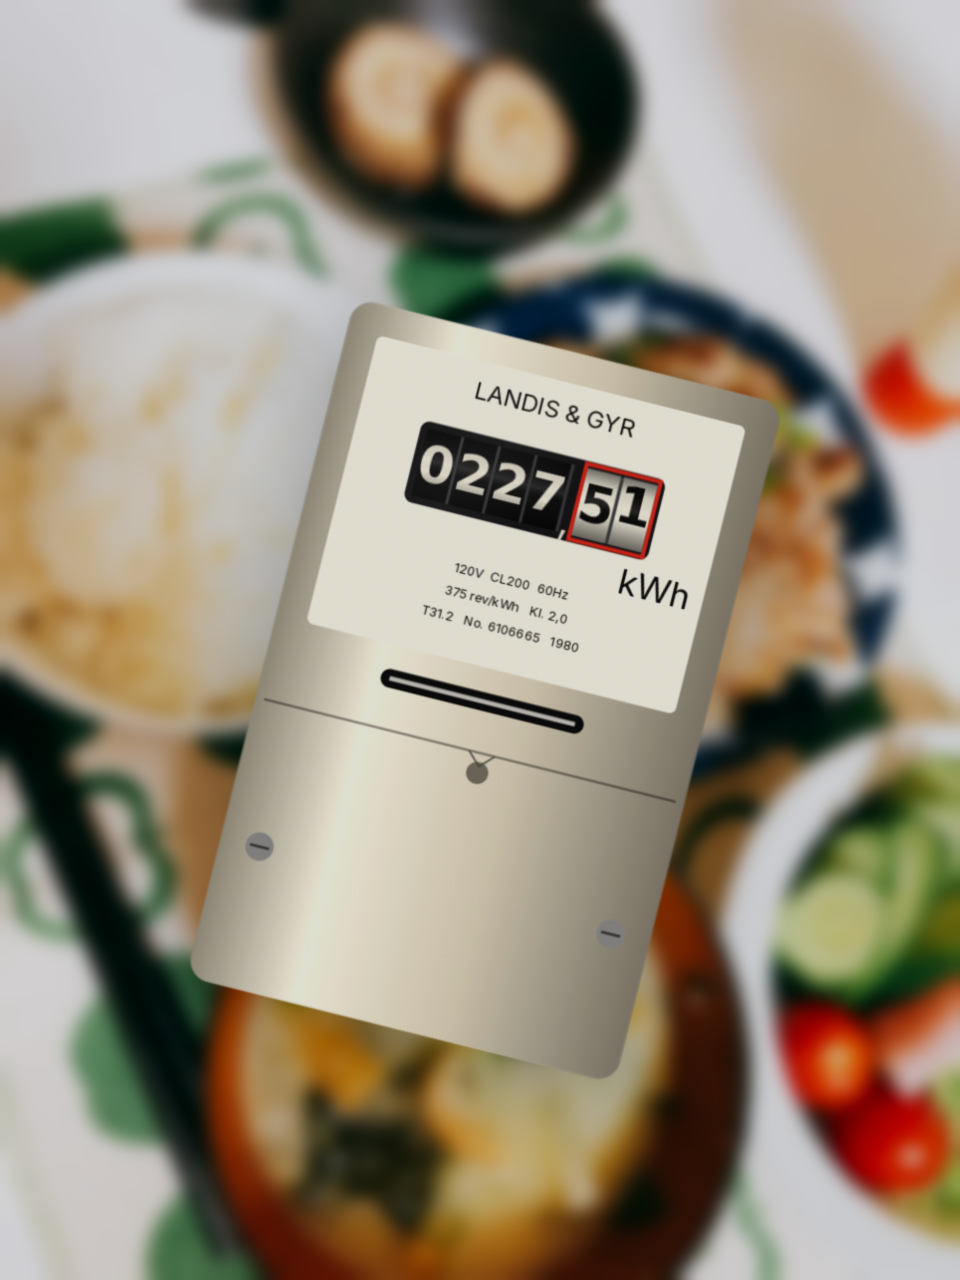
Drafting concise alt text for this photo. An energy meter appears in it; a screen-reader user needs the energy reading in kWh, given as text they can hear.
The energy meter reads 227.51 kWh
